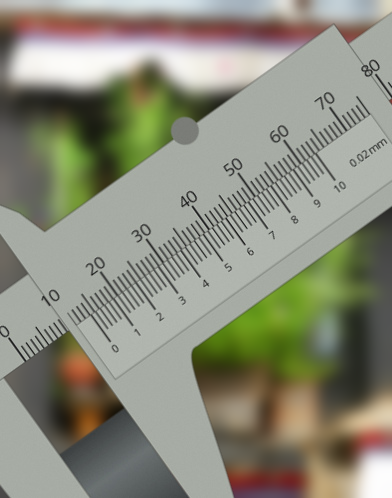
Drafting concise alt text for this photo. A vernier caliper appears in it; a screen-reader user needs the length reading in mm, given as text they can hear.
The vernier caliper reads 14.2 mm
